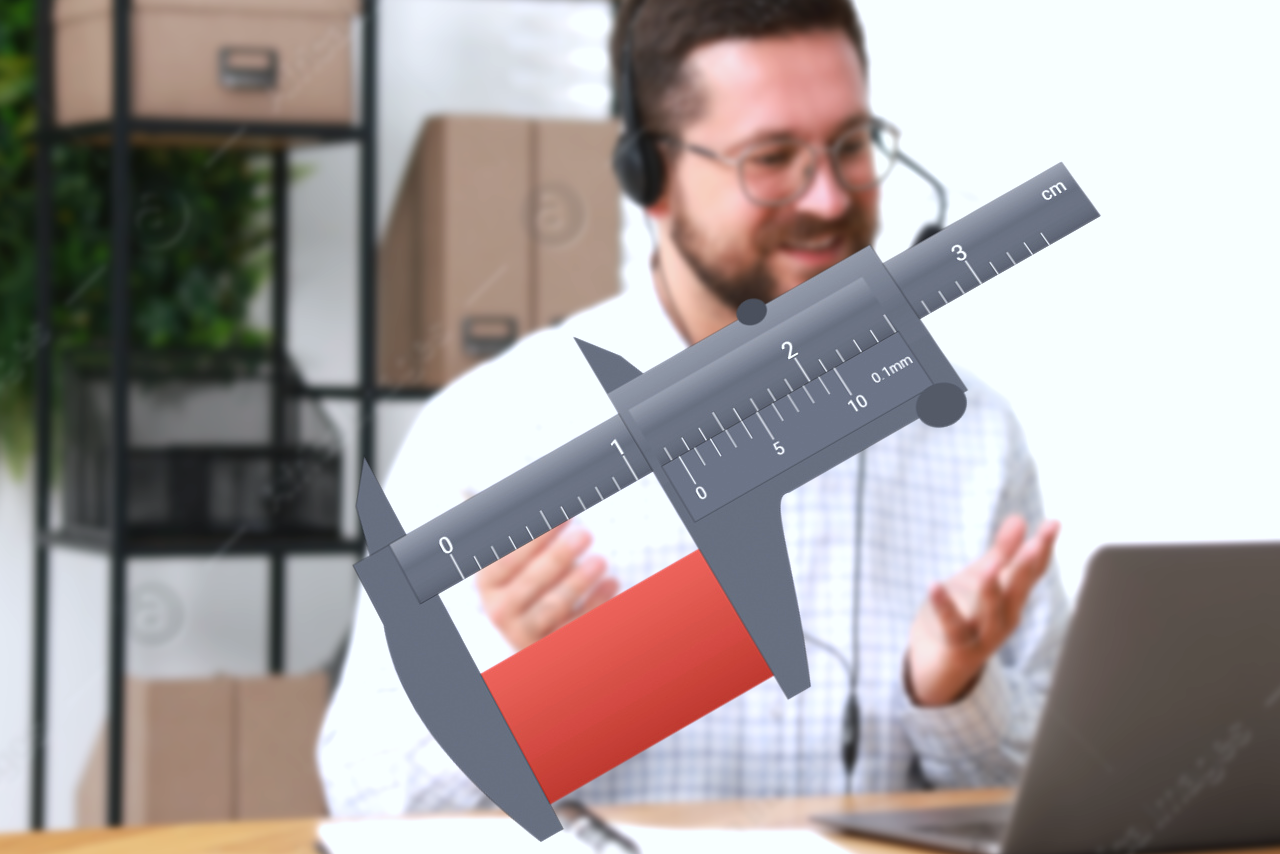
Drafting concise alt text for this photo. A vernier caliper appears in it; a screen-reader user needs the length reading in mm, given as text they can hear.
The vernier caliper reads 12.4 mm
